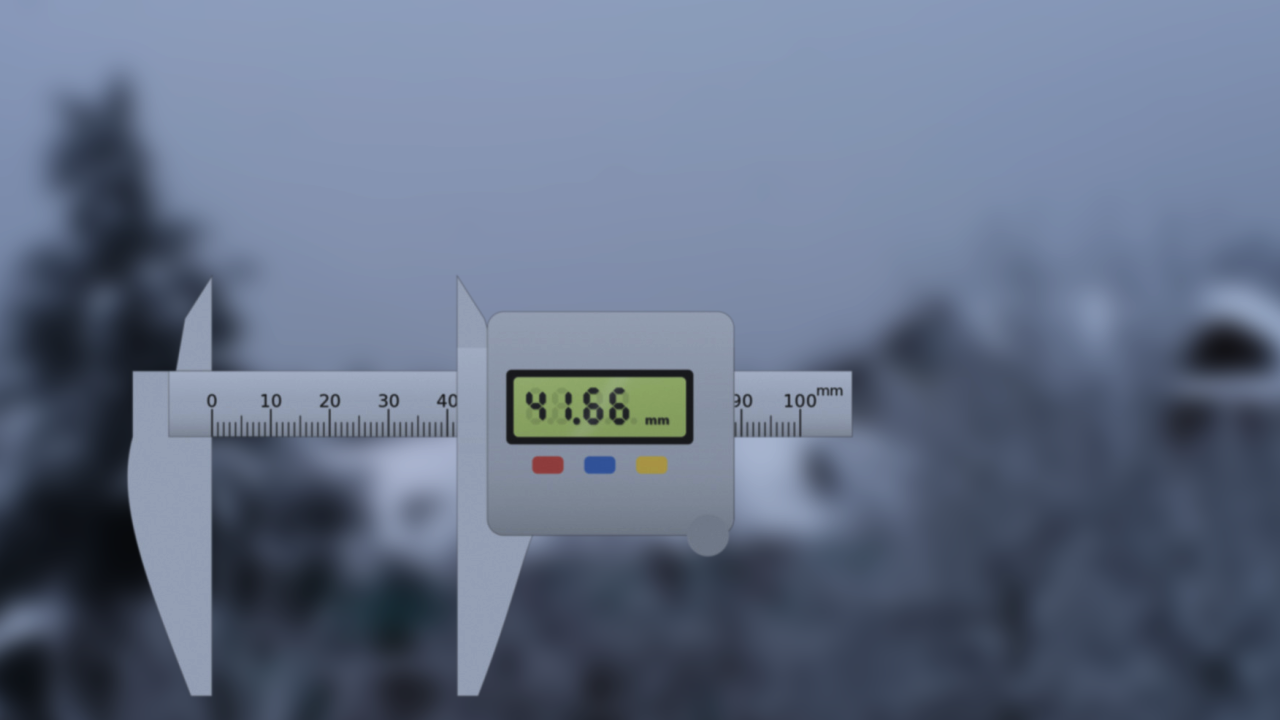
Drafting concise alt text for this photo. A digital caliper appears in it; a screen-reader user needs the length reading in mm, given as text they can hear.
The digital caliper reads 41.66 mm
